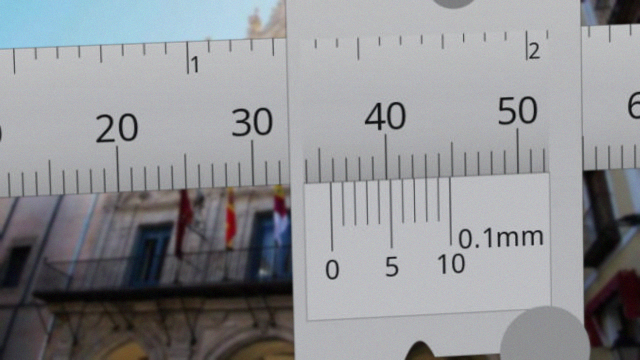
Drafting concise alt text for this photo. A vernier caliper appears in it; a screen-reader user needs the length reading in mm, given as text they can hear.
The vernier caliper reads 35.8 mm
